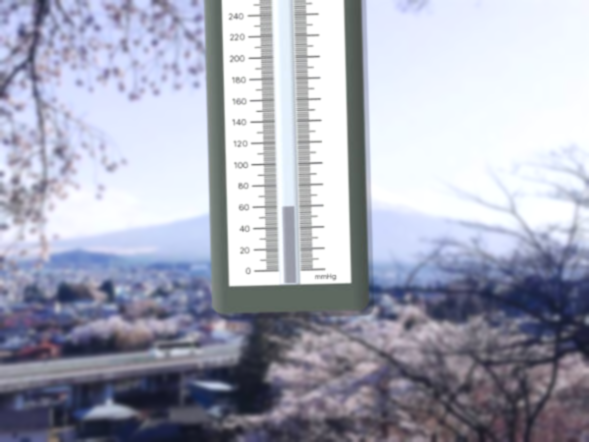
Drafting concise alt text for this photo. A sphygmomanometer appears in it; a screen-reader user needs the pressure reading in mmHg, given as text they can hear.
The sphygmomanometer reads 60 mmHg
